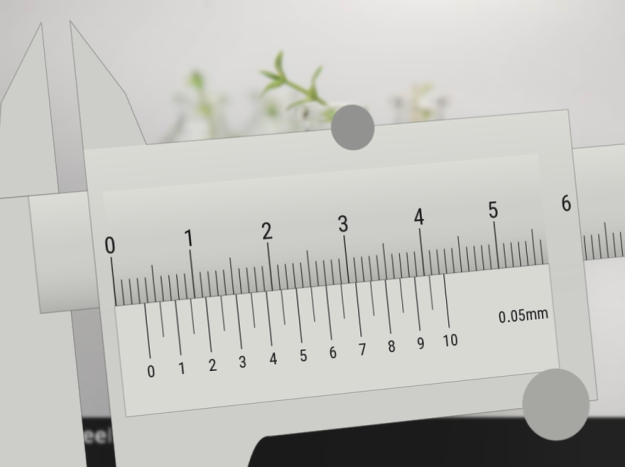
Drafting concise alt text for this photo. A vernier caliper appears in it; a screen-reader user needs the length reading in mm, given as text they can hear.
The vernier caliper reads 3.6 mm
